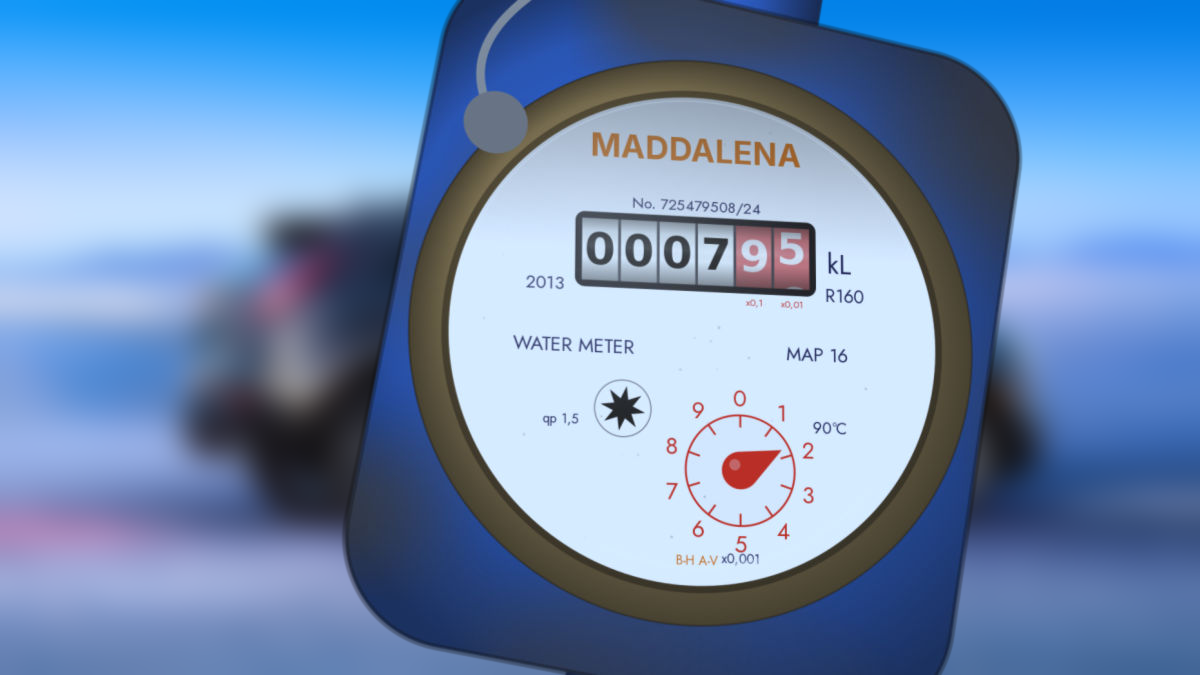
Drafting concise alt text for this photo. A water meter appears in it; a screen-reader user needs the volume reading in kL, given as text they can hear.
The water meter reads 7.951 kL
